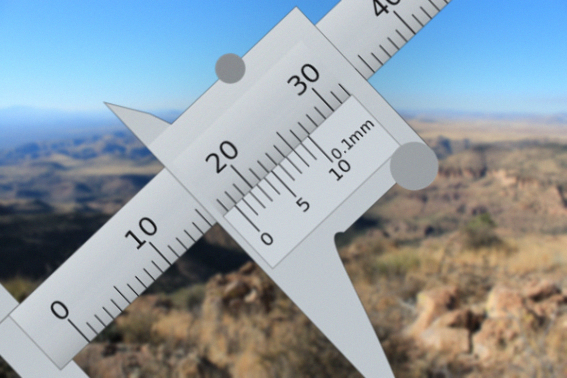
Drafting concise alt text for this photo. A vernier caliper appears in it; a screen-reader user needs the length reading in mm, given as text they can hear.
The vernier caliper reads 17.8 mm
